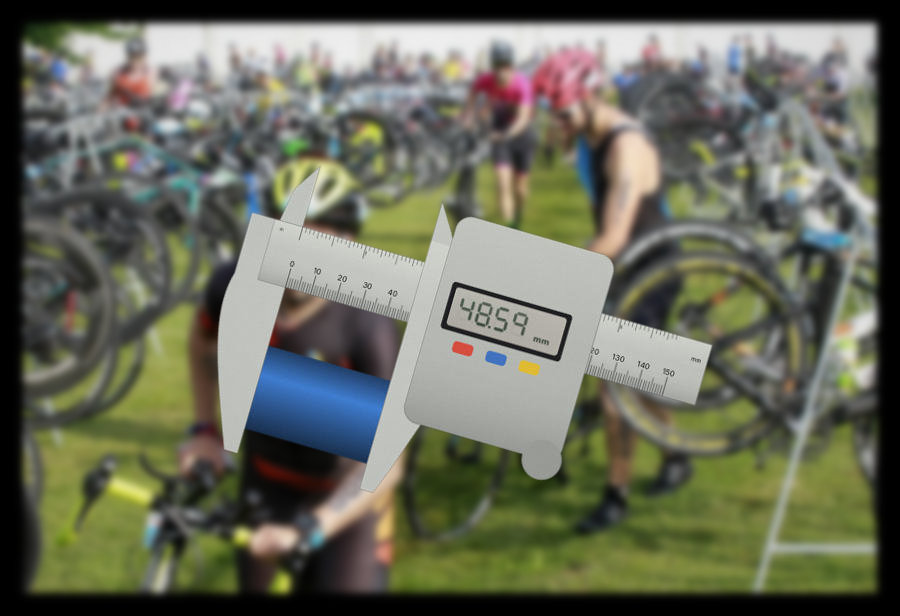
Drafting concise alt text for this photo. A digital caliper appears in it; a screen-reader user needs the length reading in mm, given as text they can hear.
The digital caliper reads 48.59 mm
